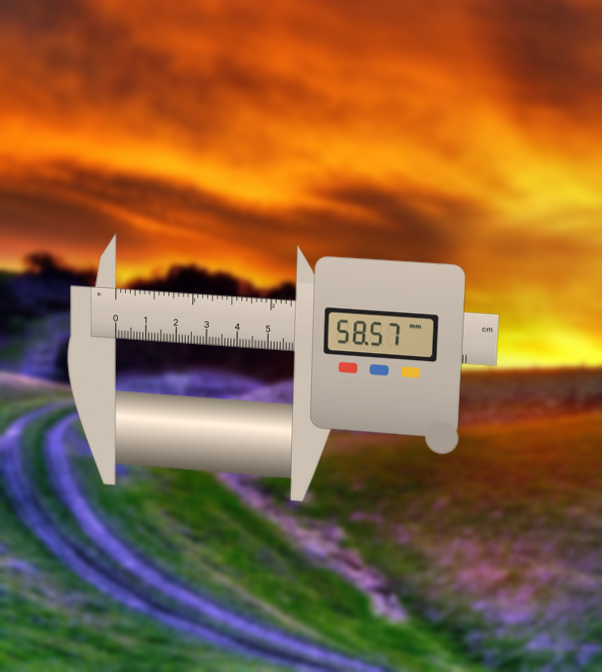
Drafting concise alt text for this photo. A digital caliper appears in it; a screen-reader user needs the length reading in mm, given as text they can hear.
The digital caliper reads 58.57 mm
